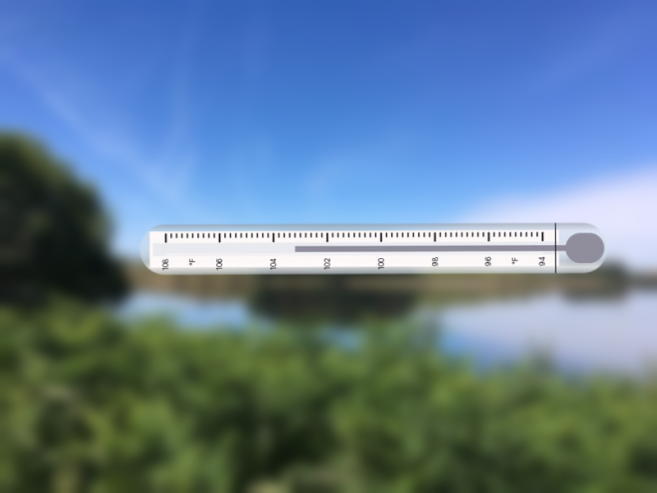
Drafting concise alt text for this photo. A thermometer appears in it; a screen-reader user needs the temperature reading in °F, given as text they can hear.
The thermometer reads 103.2 °F
